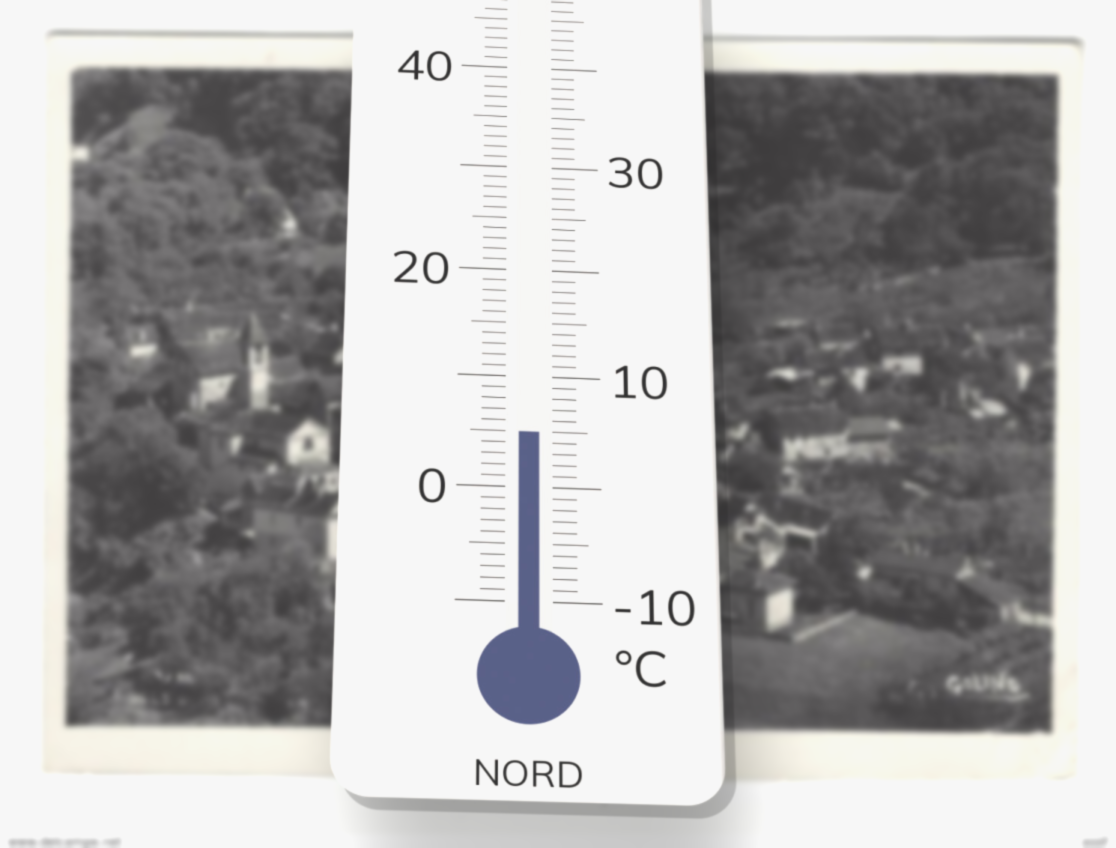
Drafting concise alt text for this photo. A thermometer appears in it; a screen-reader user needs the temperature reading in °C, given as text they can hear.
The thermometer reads 5 °C
